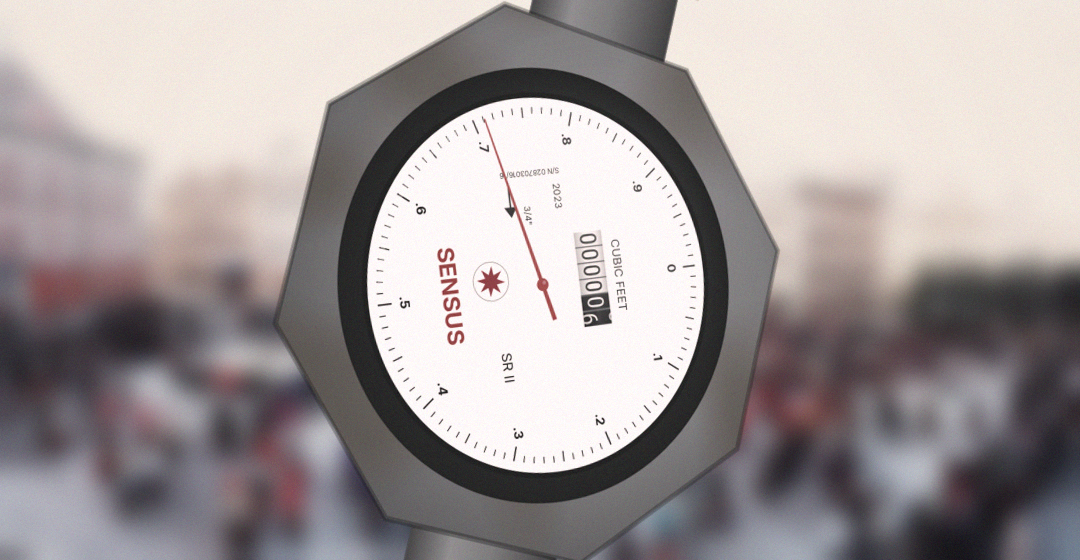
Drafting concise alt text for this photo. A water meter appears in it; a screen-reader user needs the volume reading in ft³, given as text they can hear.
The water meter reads 5.71 ft³
